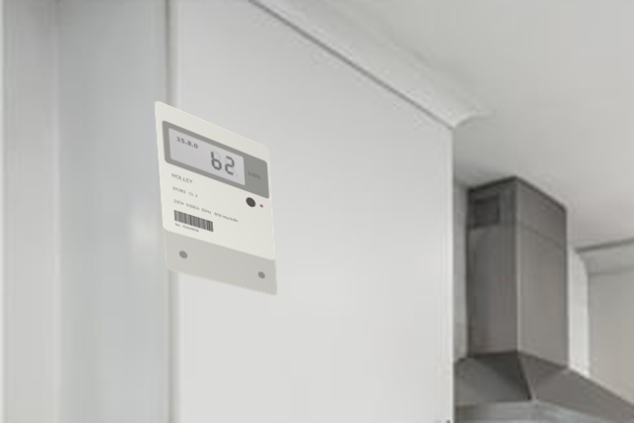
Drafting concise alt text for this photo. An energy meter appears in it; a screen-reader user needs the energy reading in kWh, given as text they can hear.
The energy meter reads 62 kWh
